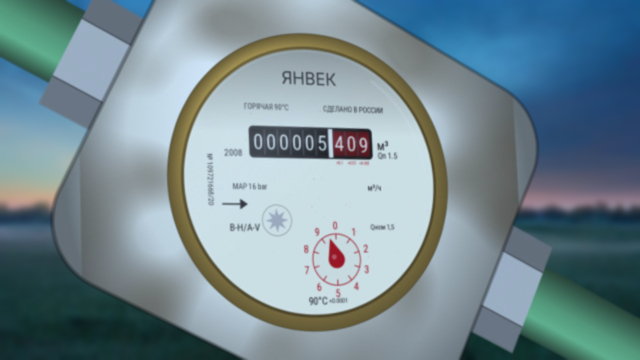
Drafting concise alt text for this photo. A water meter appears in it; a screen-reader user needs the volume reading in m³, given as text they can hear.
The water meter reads 5.4089 m³
